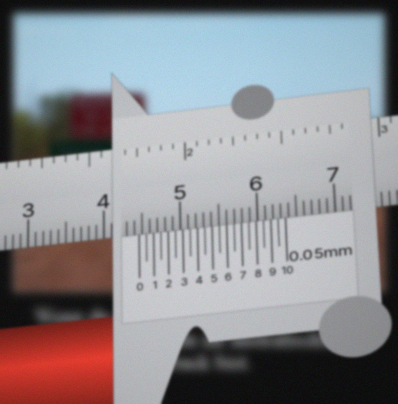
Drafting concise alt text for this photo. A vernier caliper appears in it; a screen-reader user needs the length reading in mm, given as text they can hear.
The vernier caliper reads 44.6 mm
